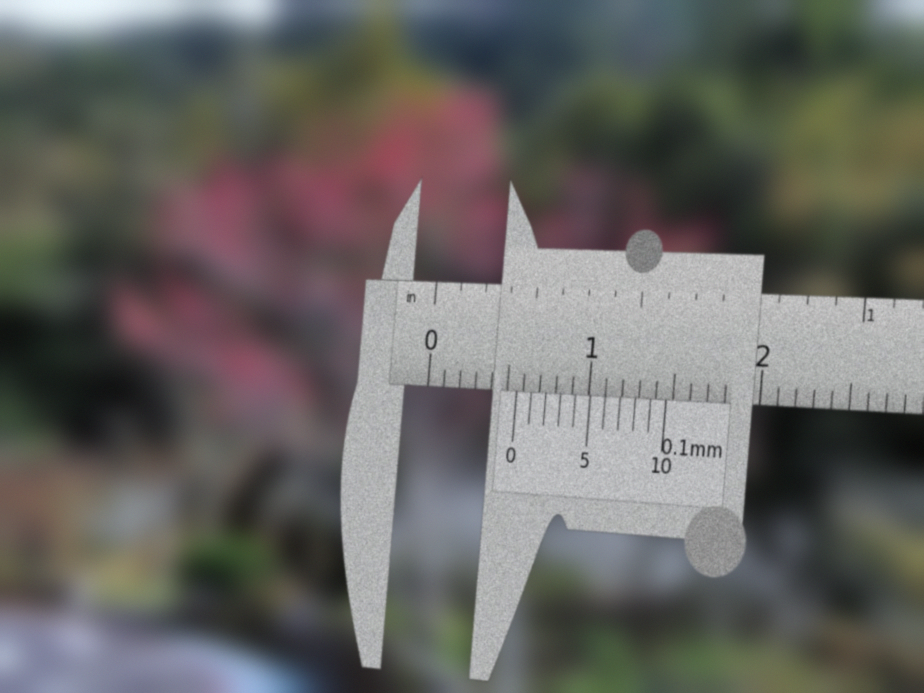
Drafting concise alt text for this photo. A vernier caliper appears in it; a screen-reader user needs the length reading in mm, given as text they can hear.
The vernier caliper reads 5.6 mm
